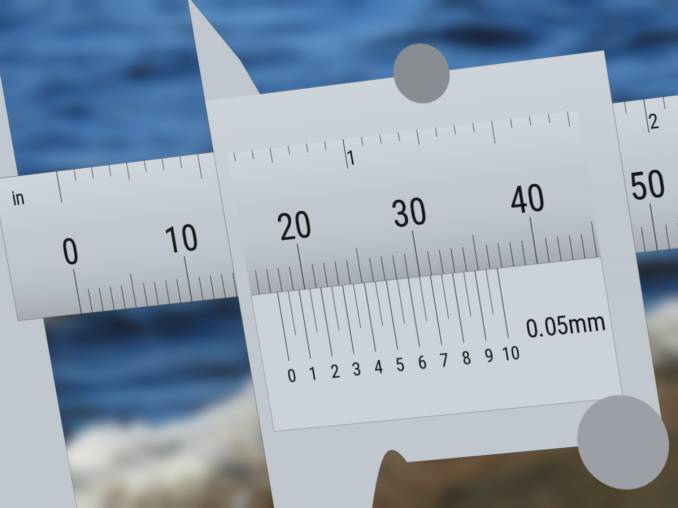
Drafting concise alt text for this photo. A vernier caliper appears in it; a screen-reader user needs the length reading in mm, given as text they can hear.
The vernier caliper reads 17.6 mm
